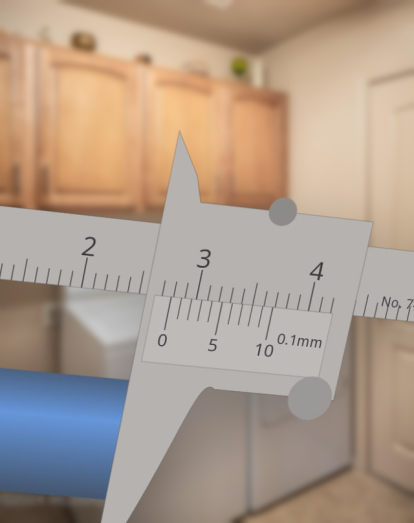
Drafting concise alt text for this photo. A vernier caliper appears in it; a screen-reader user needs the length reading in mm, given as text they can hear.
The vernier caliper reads 27.8 mm
